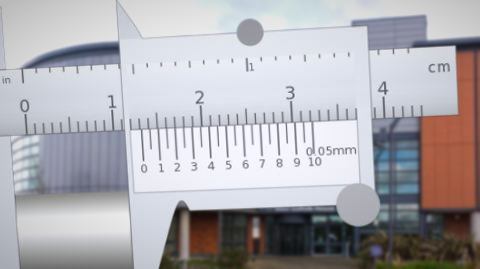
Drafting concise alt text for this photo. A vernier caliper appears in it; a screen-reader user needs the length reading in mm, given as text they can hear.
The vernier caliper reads 13.2 mm
